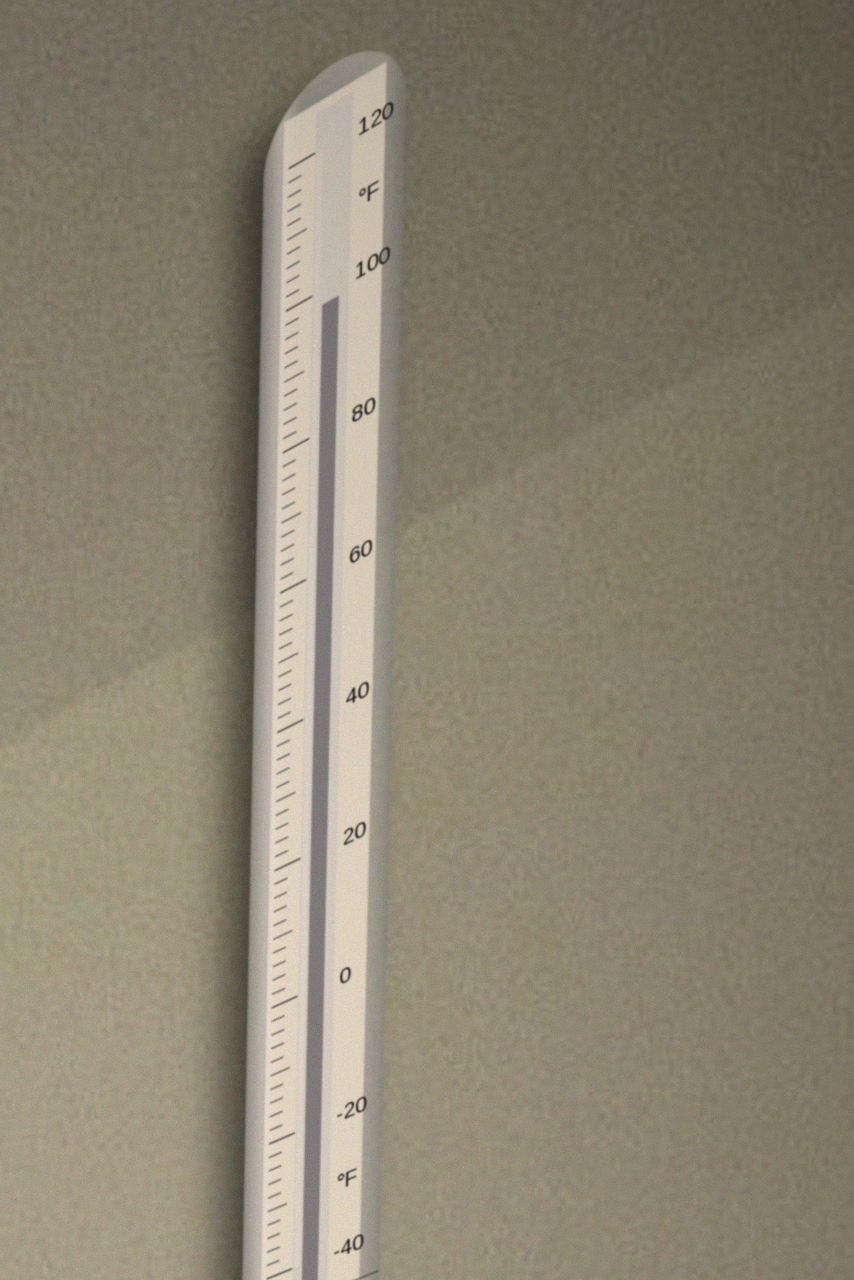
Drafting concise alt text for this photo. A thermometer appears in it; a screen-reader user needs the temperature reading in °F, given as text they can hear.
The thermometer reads 98 °F
